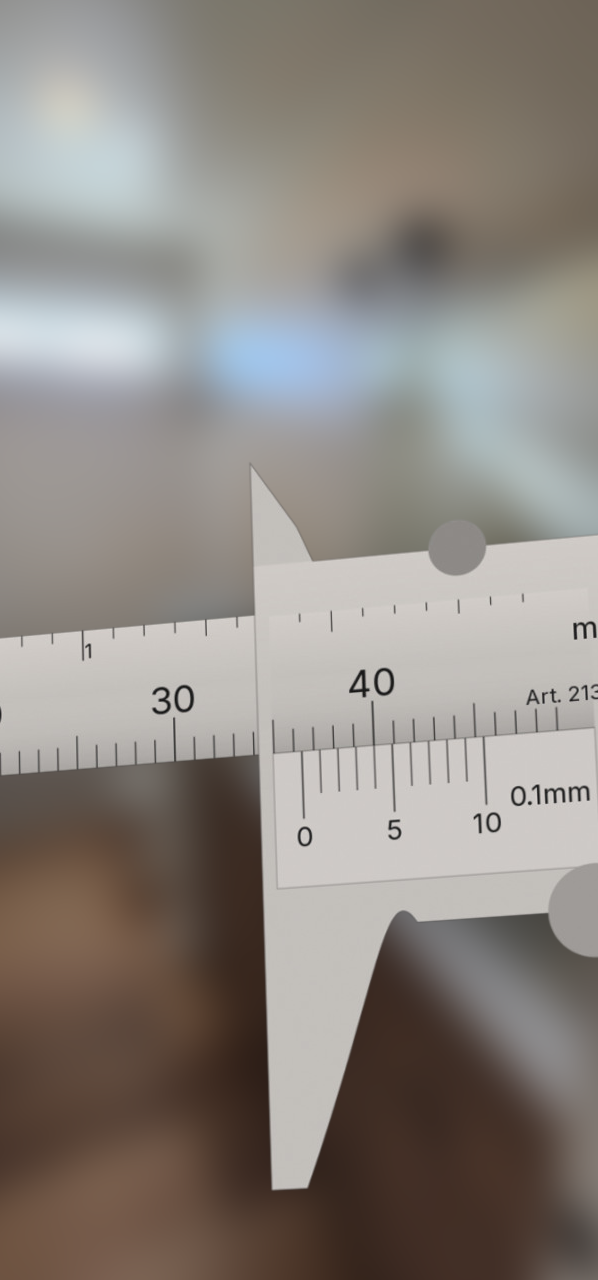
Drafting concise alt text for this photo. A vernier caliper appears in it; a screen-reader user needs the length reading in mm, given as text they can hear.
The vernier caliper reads 36.4 mm
